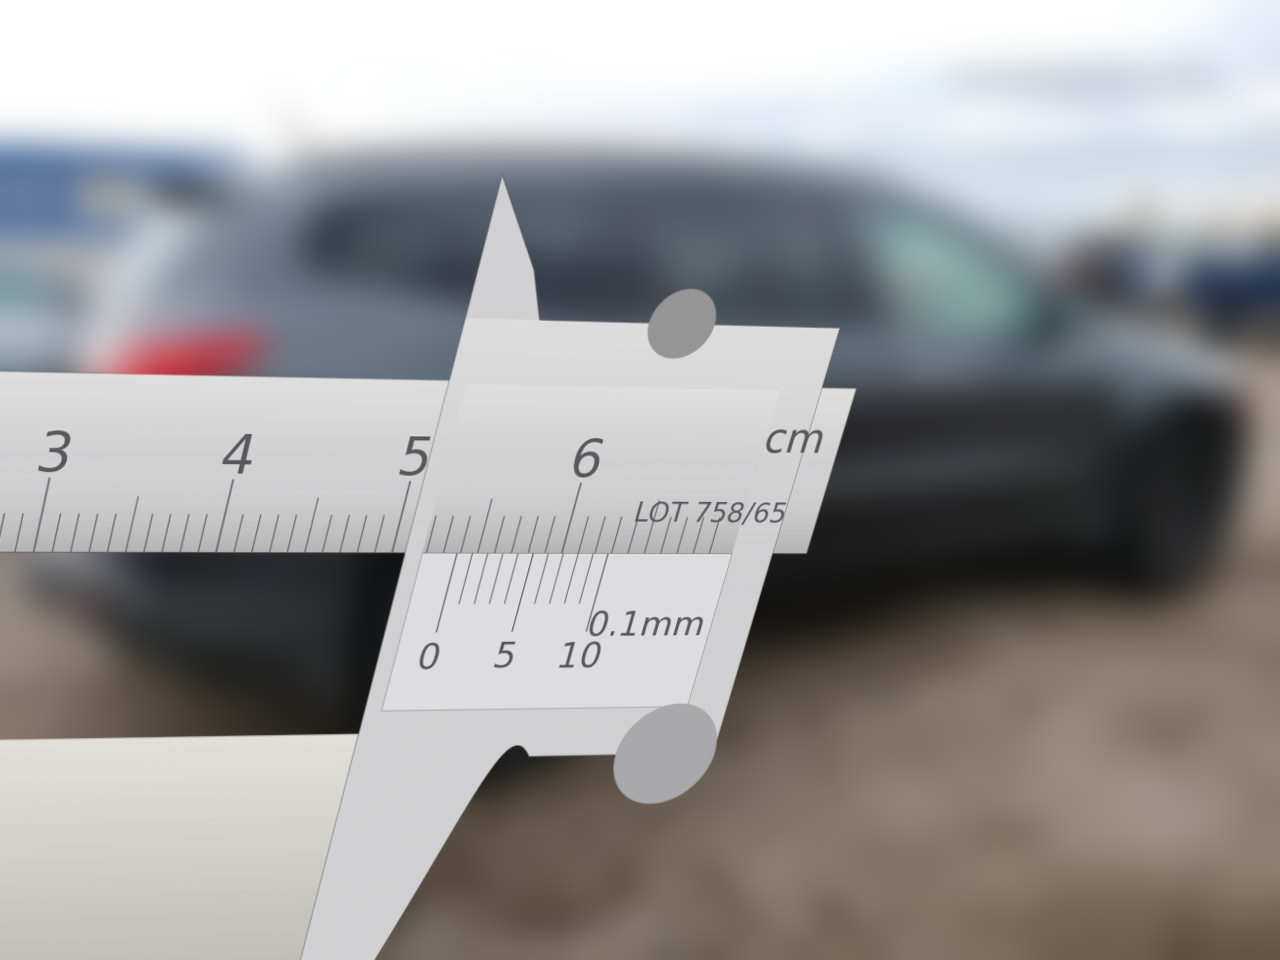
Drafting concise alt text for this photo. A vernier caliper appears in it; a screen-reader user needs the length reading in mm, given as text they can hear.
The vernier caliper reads 53.8 mm
